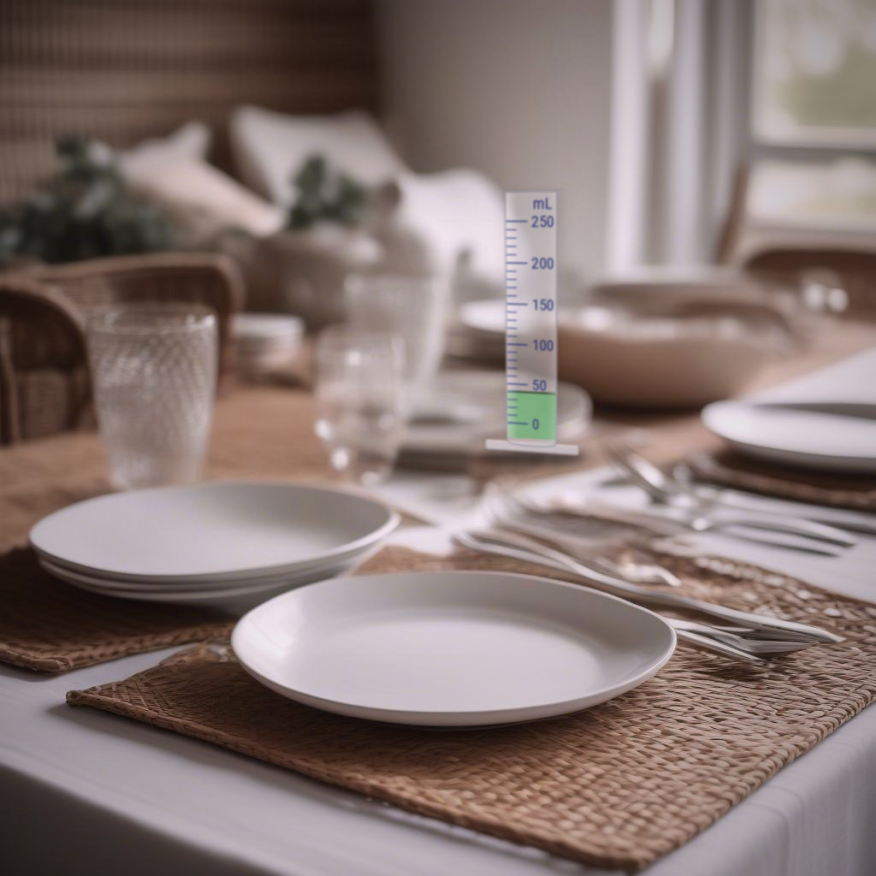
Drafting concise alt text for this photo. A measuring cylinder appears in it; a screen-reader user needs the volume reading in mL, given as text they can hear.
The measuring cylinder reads 40 mL
